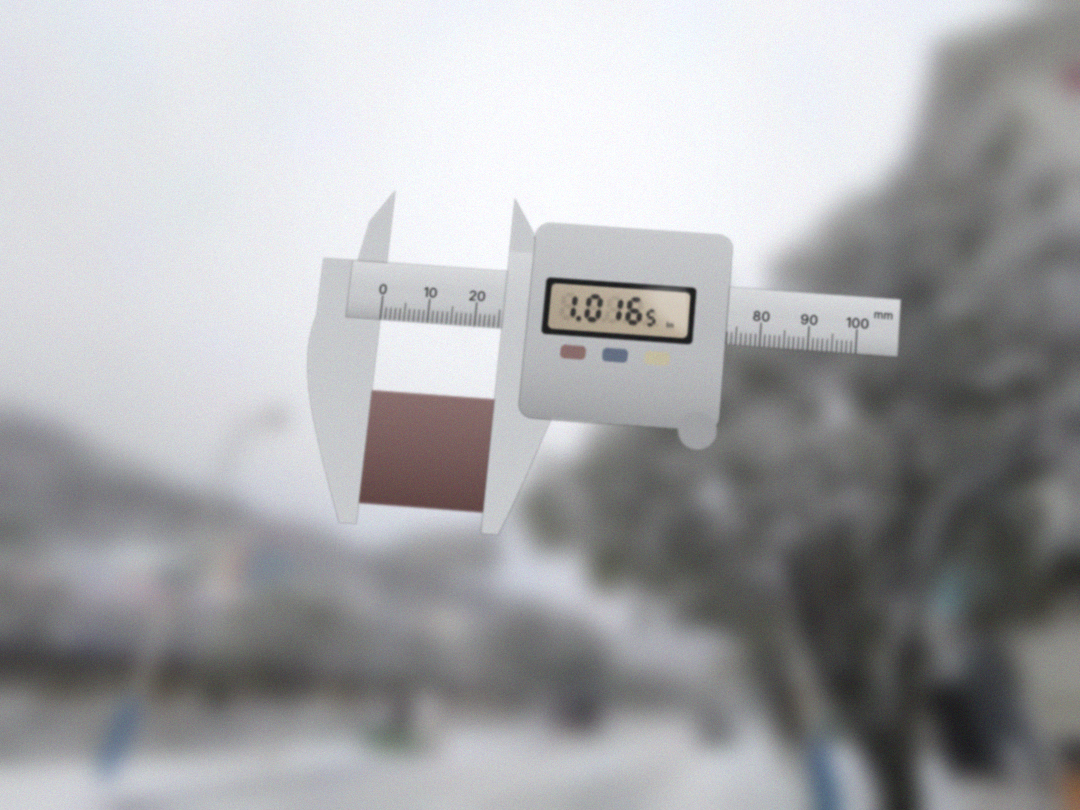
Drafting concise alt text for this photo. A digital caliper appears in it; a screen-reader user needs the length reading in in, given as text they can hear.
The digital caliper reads 1.0165 in
